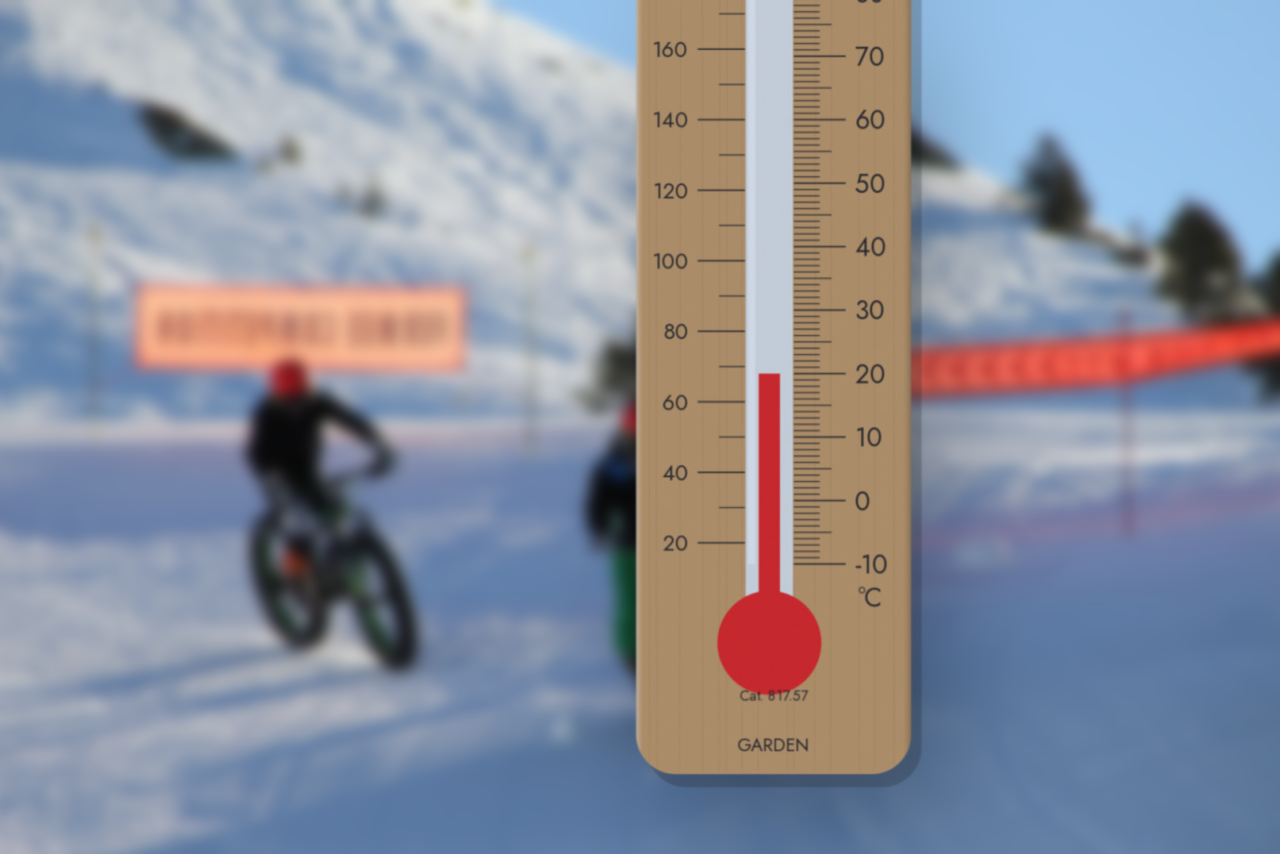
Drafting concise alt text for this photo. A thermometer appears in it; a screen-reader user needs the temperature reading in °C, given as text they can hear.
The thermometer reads 20 °C
